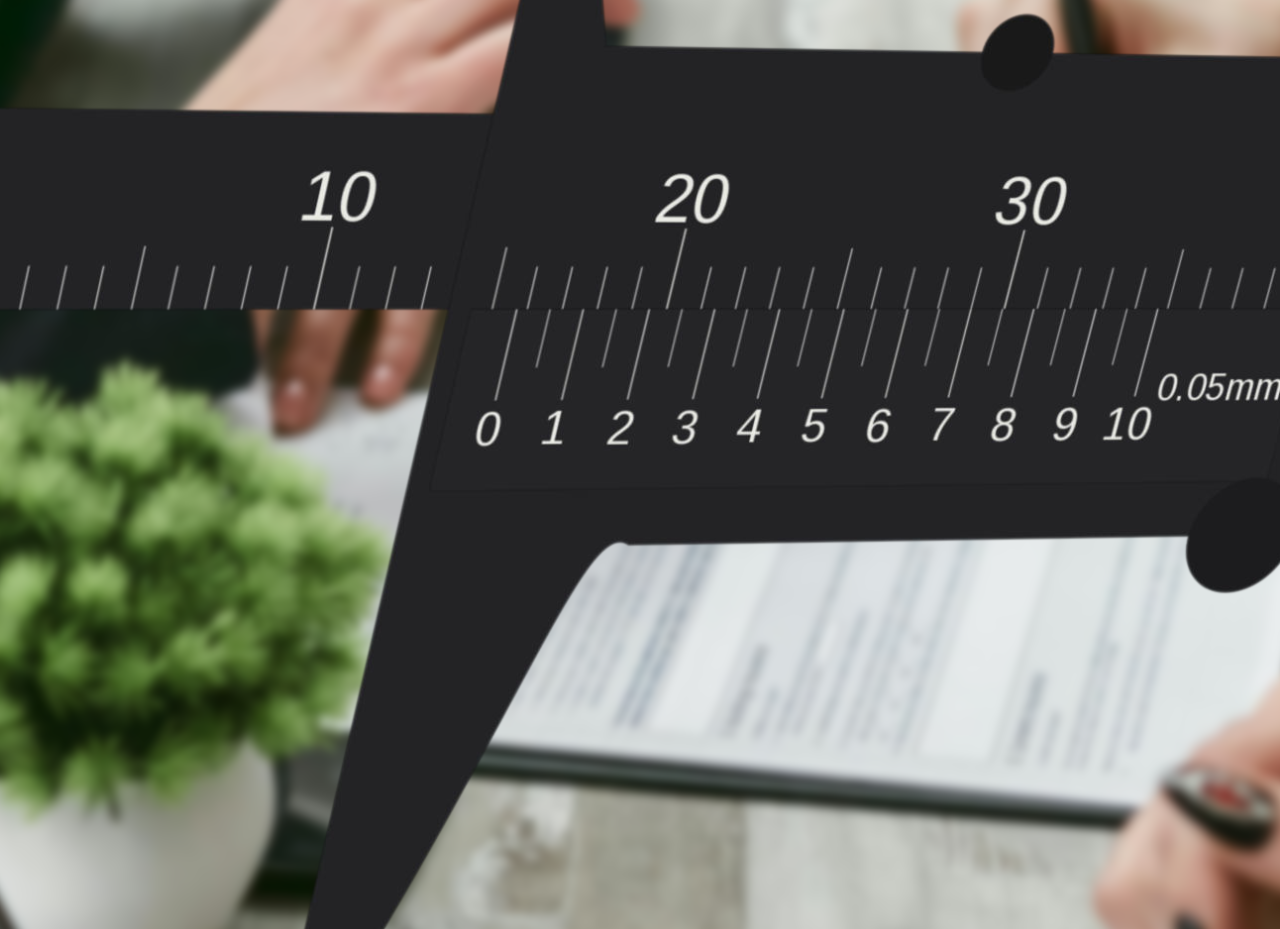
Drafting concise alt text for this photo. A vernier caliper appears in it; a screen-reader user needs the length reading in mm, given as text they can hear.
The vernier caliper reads 15.70 mm
